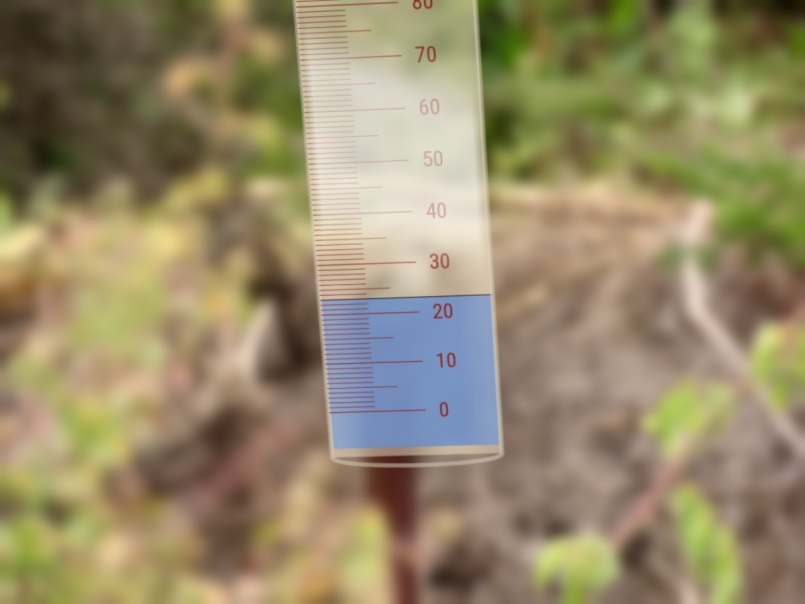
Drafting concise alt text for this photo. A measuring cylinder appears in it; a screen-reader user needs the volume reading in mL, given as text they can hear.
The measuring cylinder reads 23 mL
